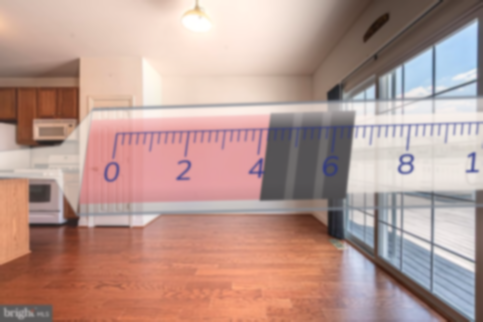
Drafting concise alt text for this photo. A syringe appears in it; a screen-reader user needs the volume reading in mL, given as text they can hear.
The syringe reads 4.2 mL
